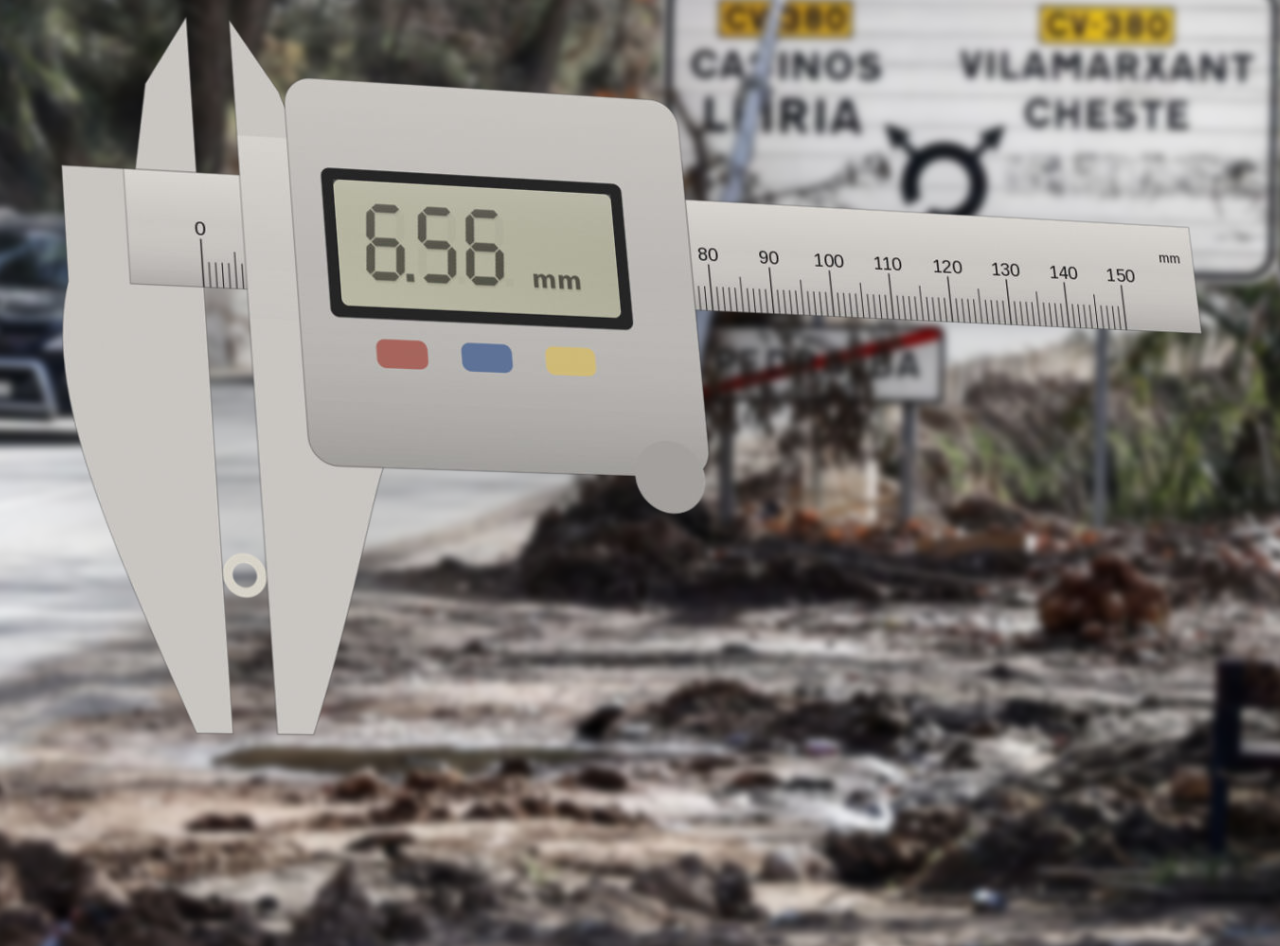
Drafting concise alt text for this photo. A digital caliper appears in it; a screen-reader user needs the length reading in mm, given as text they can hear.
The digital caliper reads 6.56 mm
